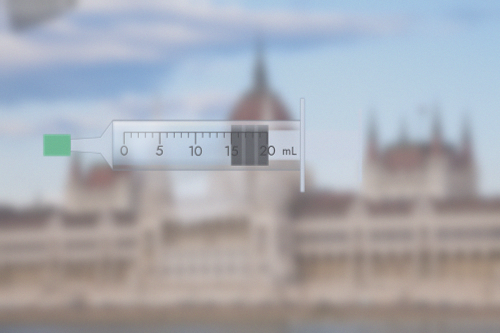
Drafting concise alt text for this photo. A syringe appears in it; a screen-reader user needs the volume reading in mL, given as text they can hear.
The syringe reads 15 mL
